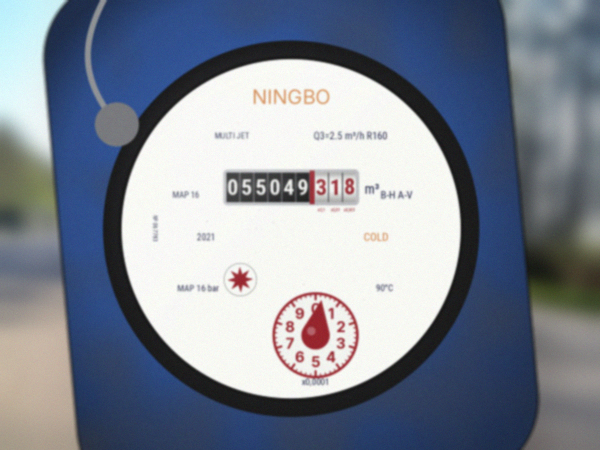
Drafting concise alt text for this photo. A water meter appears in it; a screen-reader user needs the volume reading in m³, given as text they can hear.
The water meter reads 55049.3180 m³
